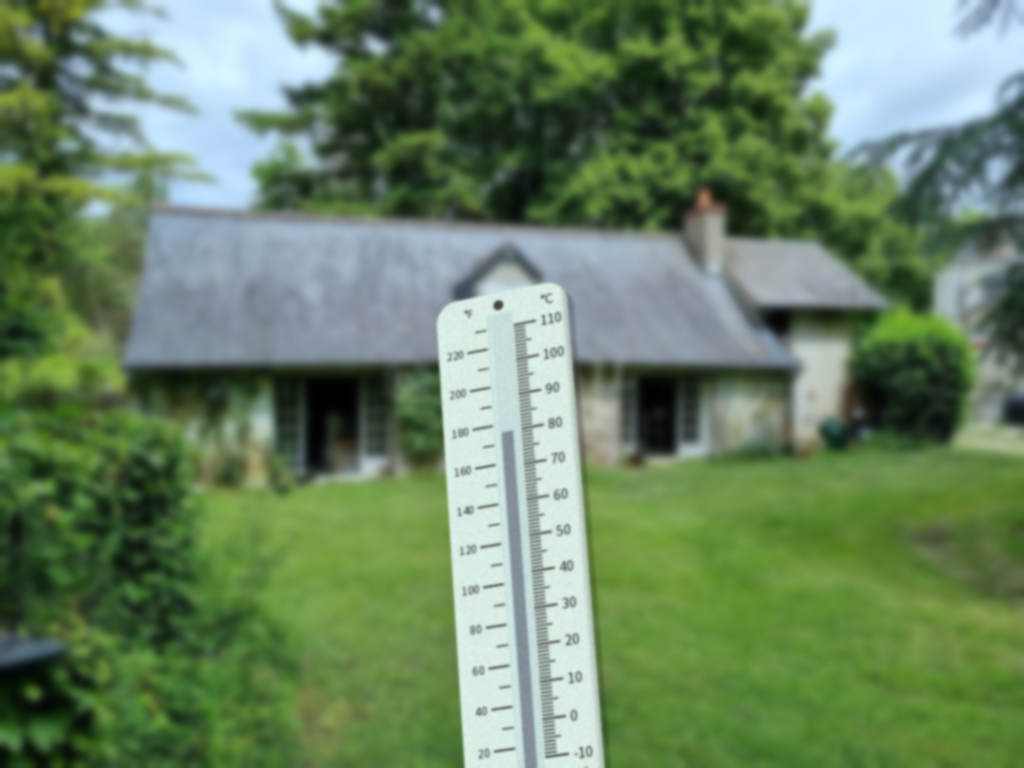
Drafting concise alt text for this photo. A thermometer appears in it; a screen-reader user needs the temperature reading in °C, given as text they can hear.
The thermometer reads 80 °C
